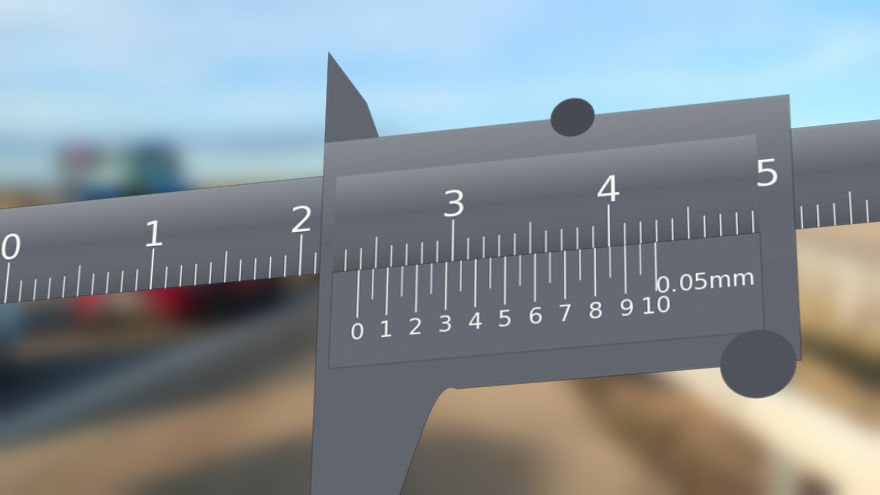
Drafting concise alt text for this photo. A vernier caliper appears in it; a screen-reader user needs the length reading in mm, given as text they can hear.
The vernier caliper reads 23.9 mm
